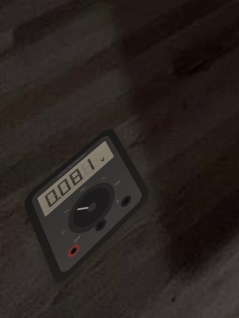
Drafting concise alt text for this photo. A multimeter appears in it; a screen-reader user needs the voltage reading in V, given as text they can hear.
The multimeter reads 0.081 V
